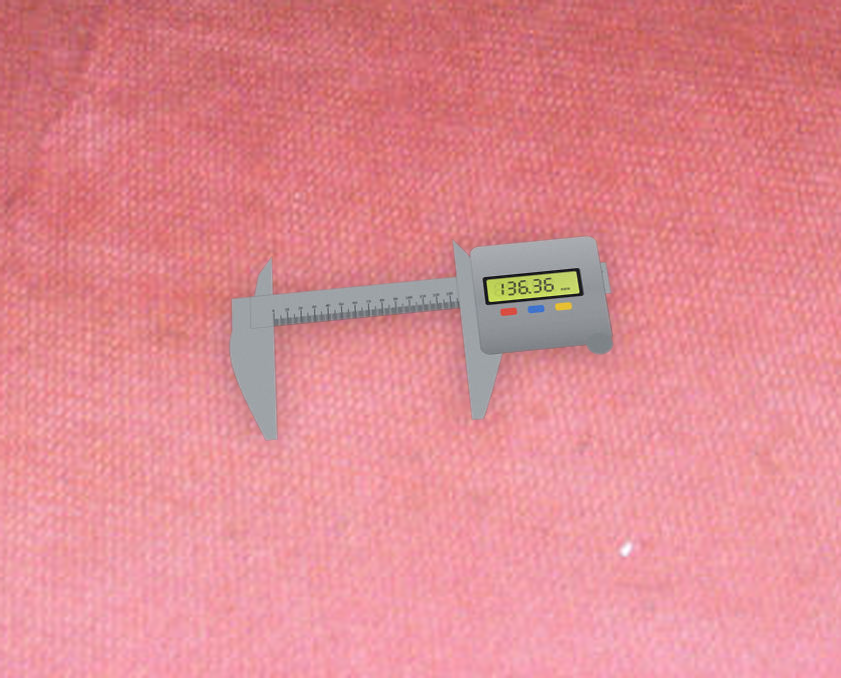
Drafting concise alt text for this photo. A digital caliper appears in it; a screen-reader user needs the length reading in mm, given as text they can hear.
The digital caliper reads 136.36 mm
